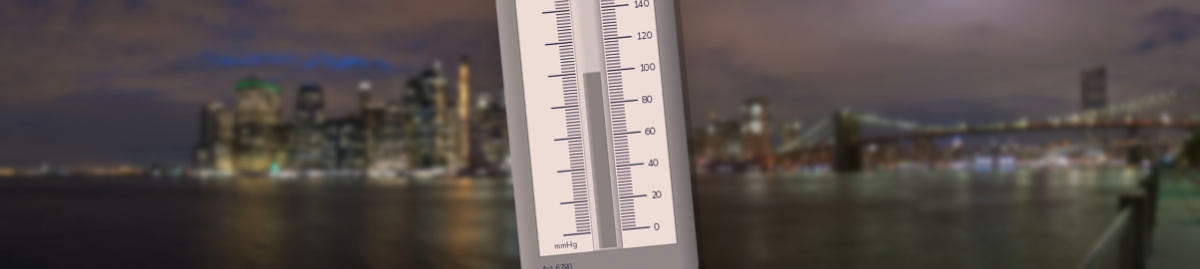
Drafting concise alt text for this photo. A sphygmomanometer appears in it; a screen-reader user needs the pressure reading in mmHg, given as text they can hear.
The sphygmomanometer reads 100 mmHg
